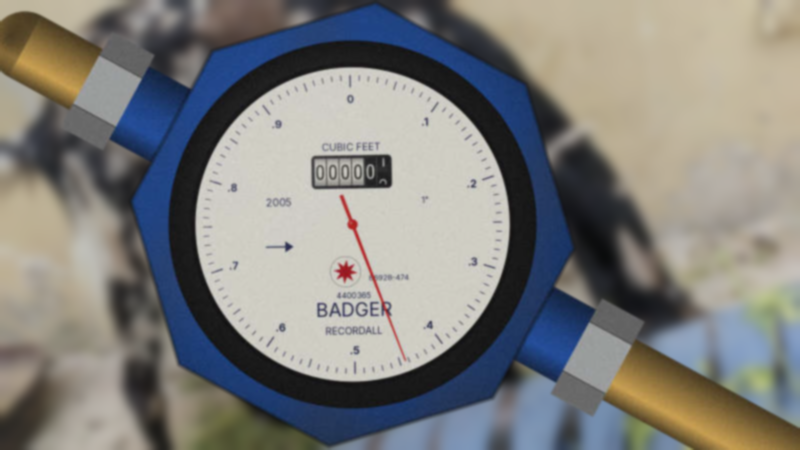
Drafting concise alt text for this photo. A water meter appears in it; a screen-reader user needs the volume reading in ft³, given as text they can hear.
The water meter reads 1.44 ft³
